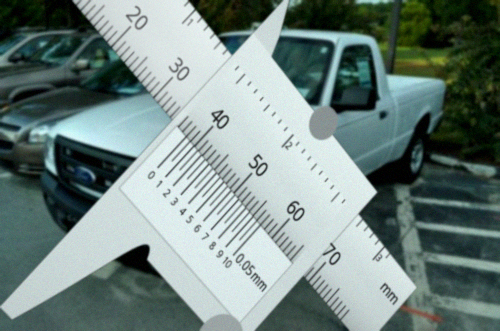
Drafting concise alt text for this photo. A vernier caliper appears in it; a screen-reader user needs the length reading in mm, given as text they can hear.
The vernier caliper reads 38.0 mm
